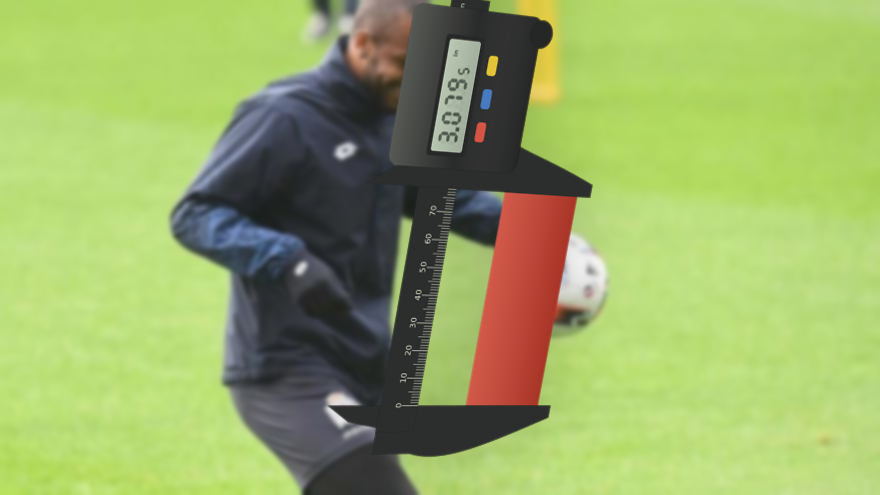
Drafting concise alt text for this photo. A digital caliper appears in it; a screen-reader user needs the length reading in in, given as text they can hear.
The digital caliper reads 3.0795 in
